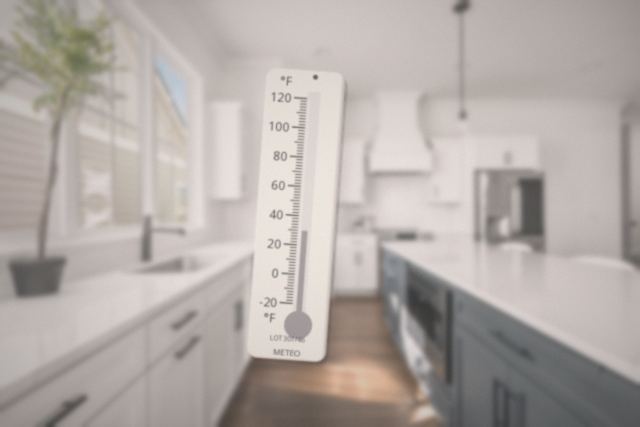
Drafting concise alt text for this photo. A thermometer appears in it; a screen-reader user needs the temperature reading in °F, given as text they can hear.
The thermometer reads 30 °F
